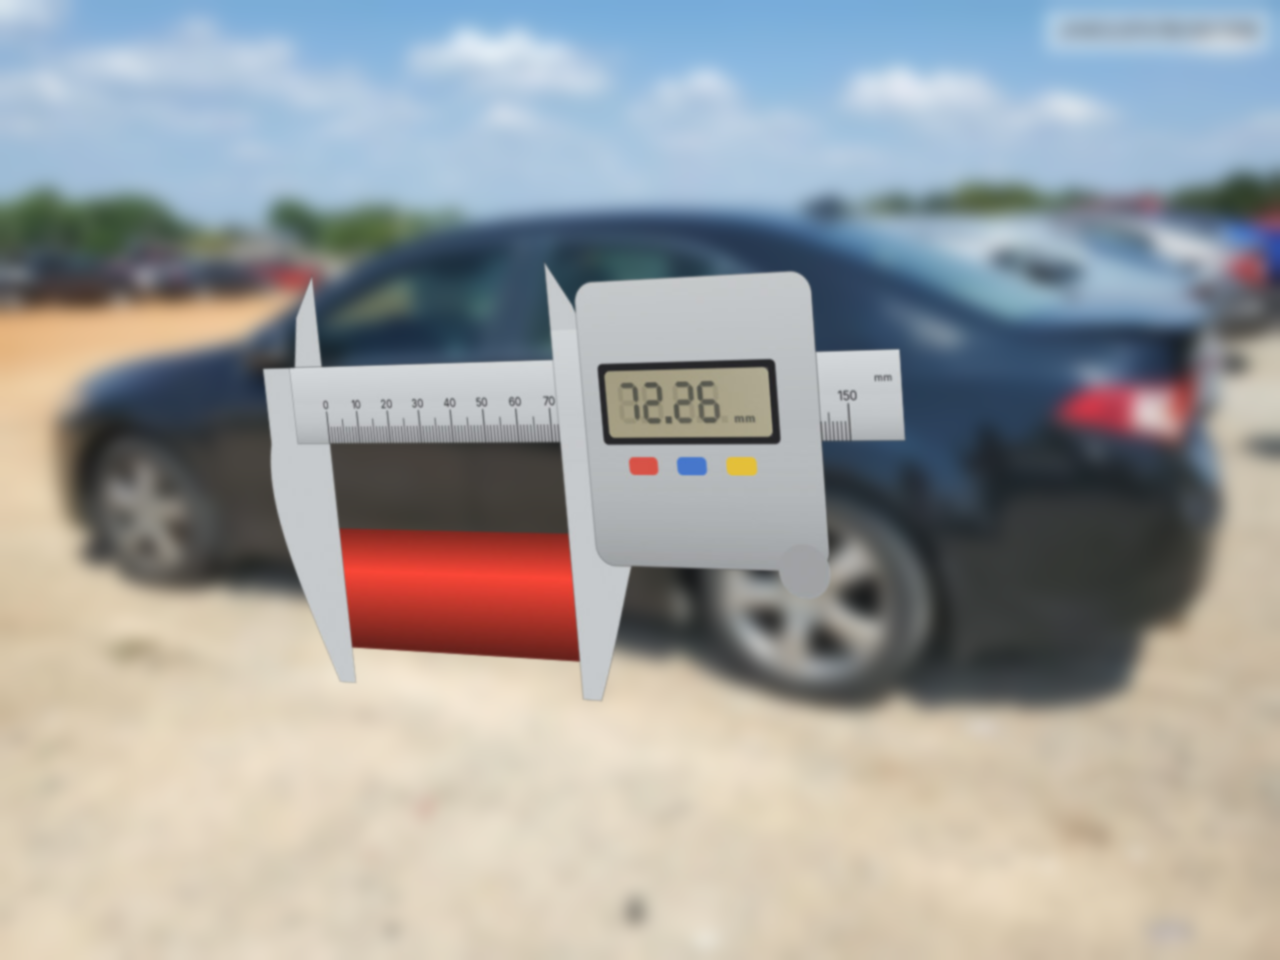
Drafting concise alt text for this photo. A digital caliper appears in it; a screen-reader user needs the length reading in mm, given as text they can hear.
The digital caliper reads 72.26 mm
